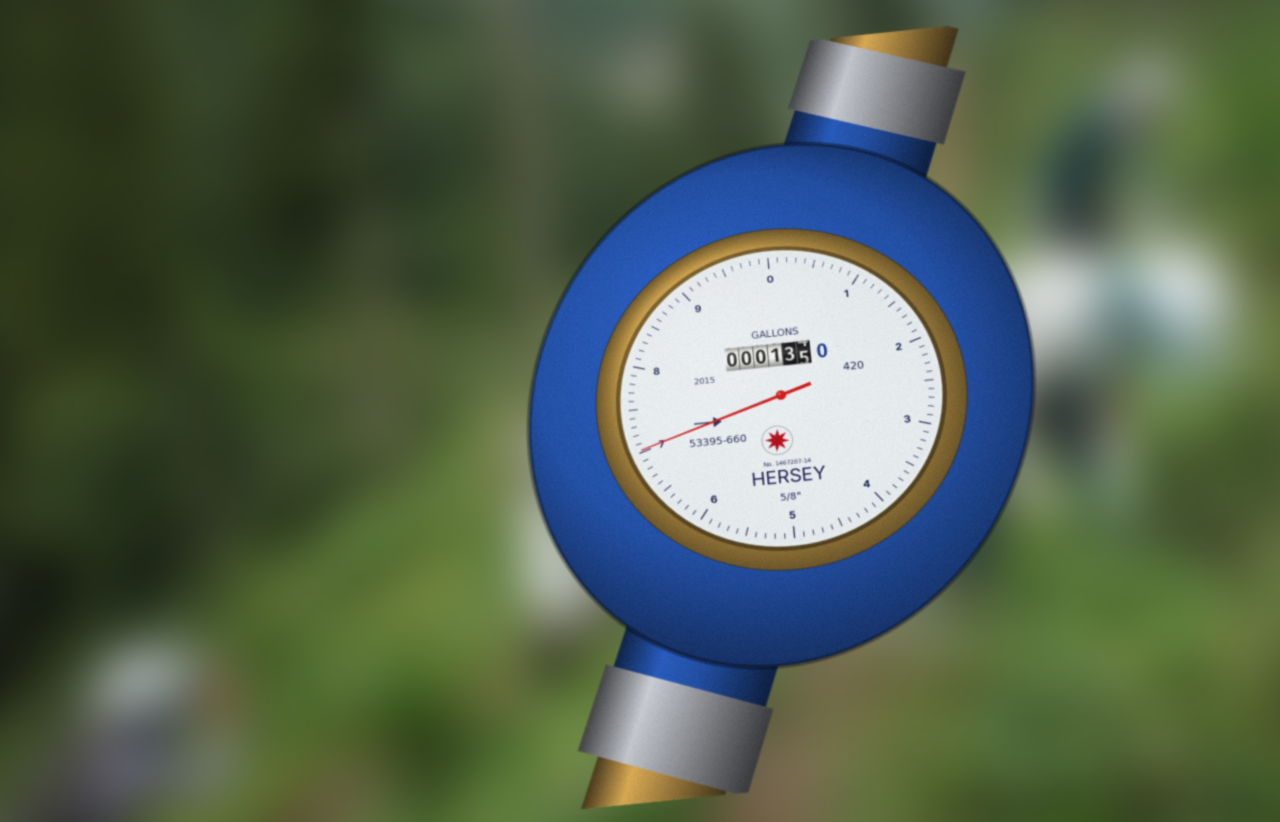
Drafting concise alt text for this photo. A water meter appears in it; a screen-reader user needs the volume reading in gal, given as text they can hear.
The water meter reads 1347.0 gal
